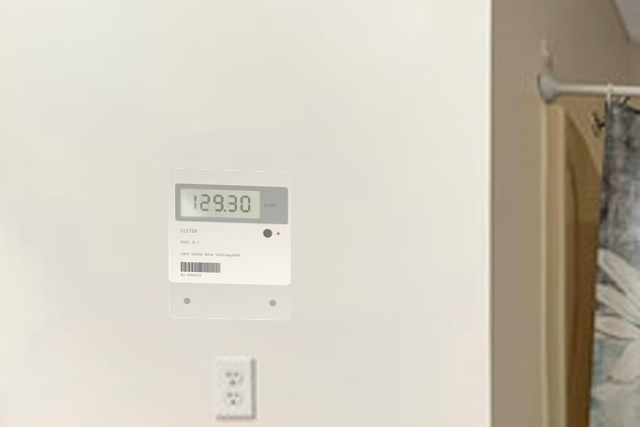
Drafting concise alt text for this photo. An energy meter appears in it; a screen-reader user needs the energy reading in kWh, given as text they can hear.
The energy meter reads 129.30 kWh
